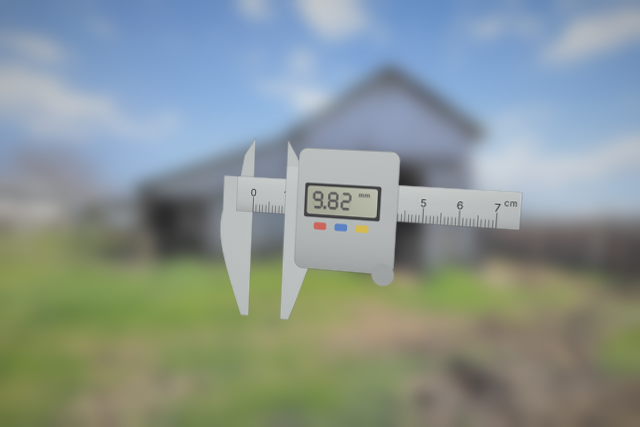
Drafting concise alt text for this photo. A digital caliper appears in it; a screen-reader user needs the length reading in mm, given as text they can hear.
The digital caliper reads 9.82 mm
